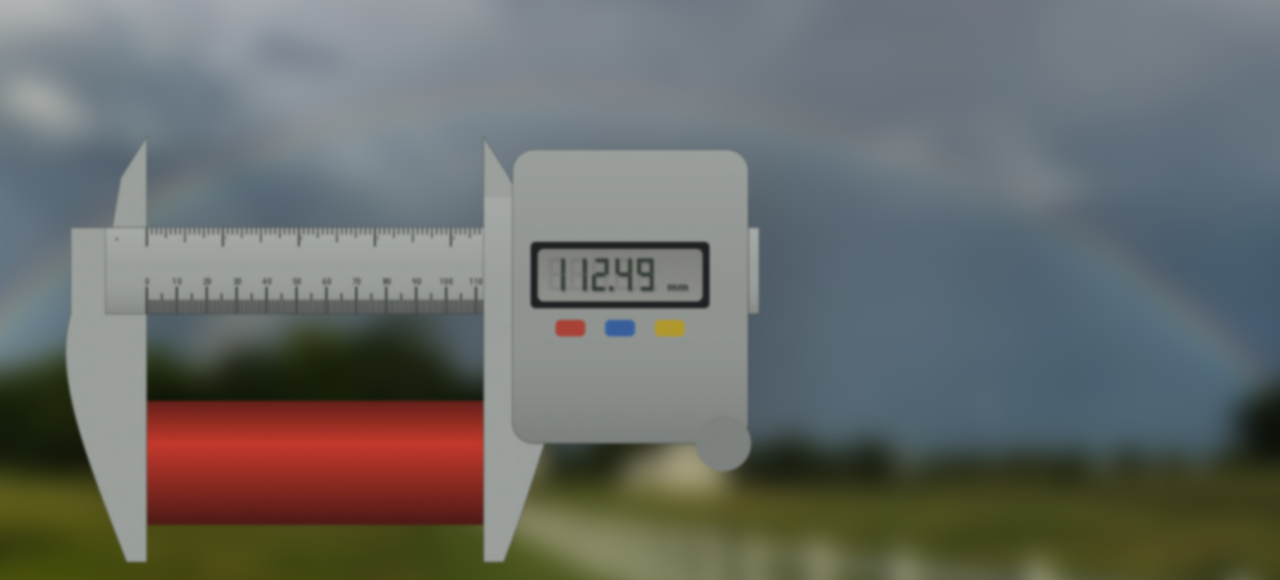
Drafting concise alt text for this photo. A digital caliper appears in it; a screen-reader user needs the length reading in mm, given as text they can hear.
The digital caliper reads 112.49 mm
